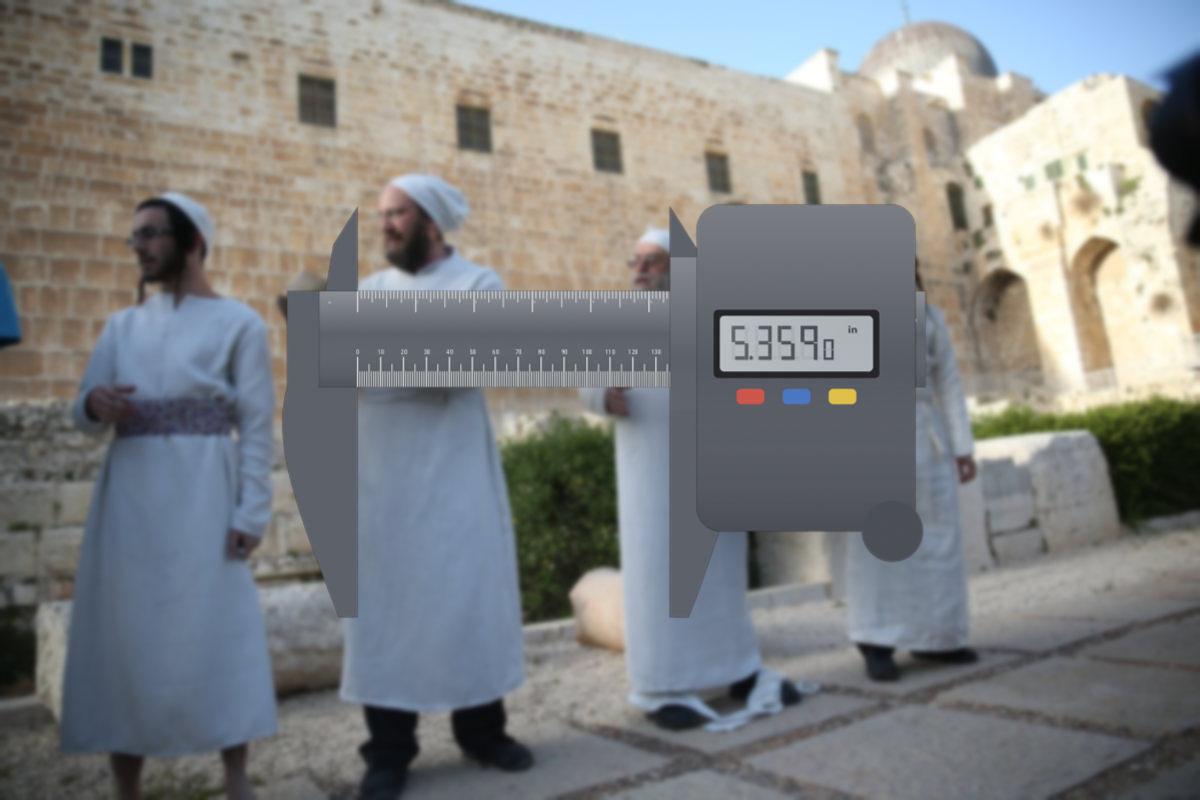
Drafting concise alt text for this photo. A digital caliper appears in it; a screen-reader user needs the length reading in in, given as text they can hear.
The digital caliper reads 5.3590 in
